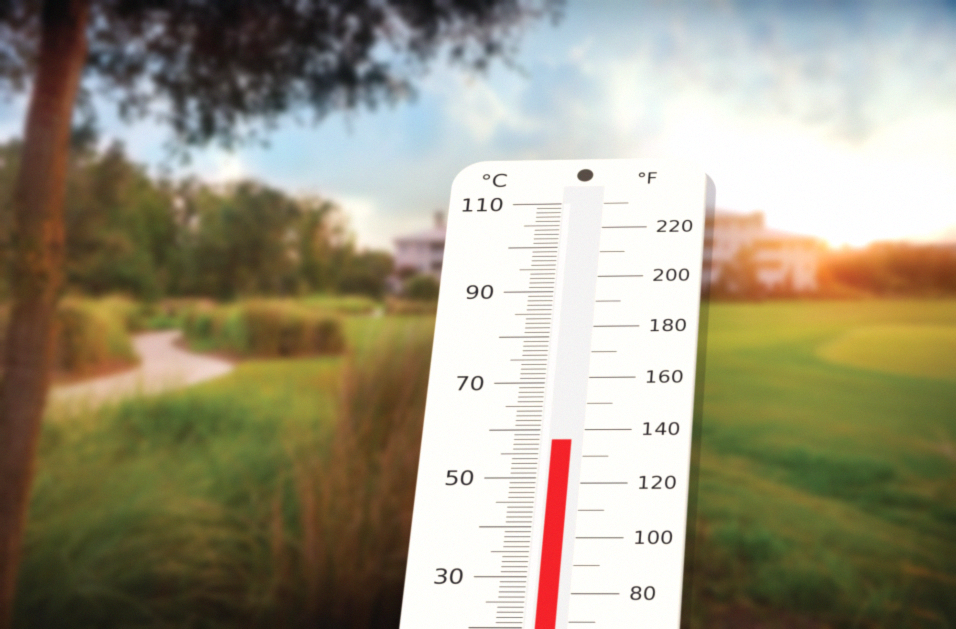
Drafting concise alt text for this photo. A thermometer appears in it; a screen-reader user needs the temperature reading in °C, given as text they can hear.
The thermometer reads 58 °C
